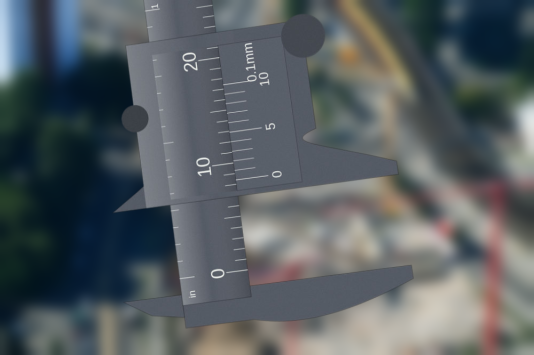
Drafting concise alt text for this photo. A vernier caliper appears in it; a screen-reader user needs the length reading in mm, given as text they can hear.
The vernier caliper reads 8.4 mm
